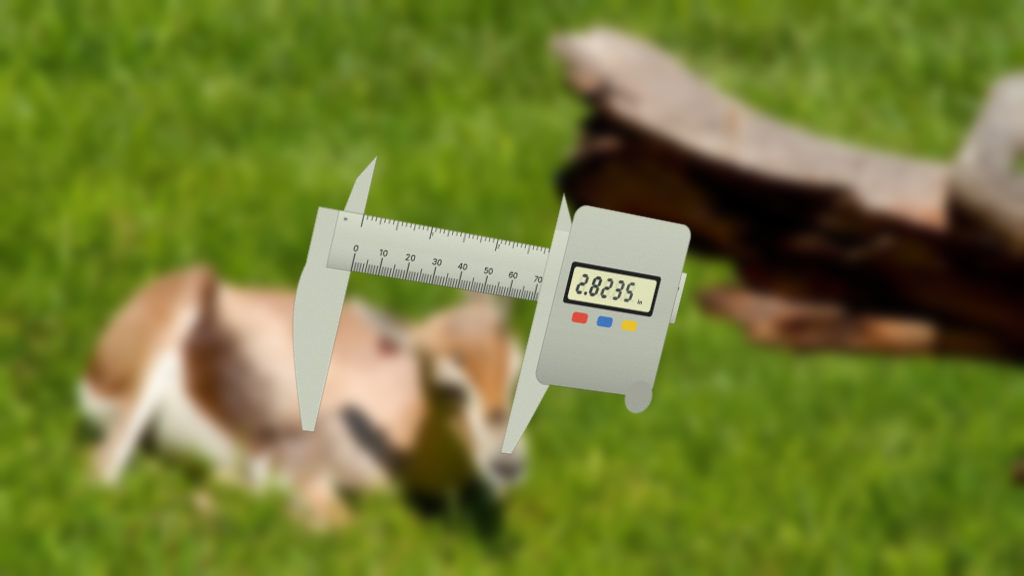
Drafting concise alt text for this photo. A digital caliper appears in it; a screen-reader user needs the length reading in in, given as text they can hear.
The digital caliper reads 2.8235 in
